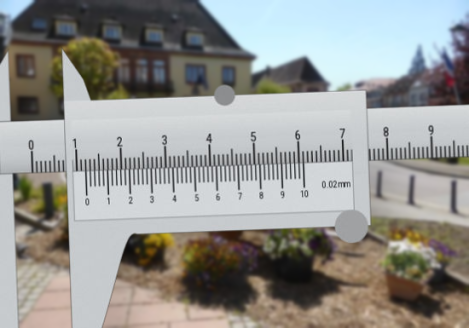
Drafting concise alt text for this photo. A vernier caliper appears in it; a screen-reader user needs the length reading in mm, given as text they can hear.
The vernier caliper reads 12.0 mm
